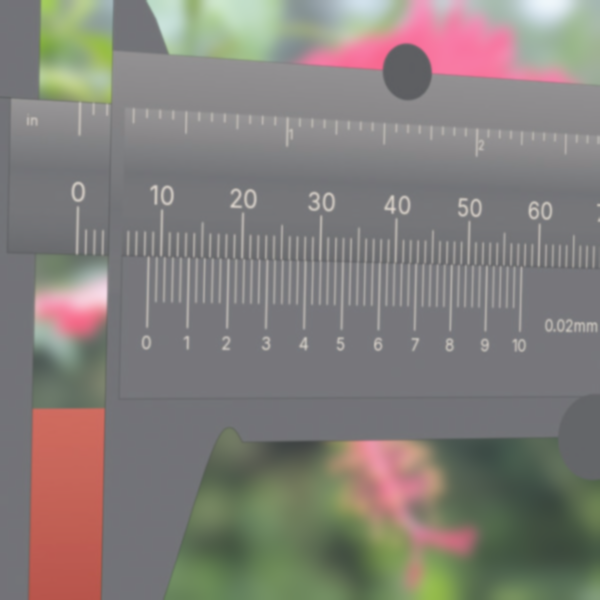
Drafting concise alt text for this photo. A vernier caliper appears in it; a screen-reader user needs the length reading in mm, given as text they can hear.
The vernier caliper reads 8.5 mm
